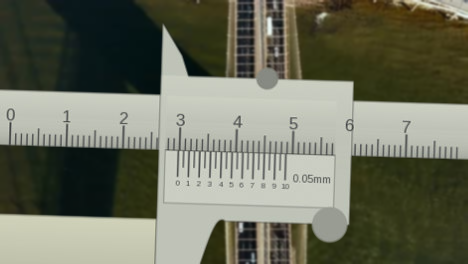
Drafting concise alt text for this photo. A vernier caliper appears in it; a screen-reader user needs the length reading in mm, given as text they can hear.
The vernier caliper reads 29.8 mm
